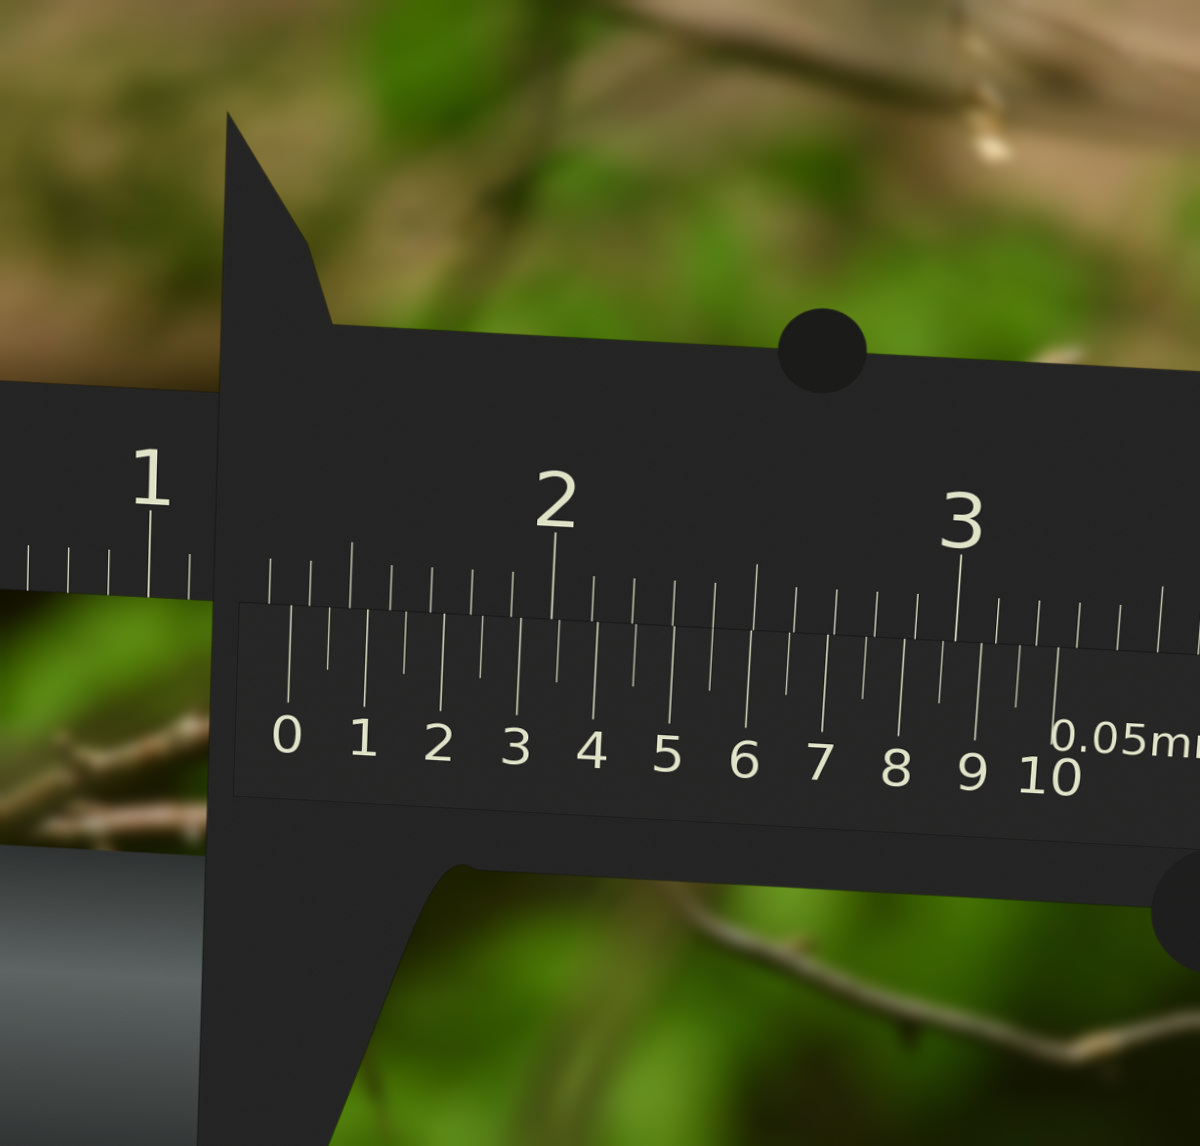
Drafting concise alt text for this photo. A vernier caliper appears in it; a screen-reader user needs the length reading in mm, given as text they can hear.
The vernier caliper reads 13.55 mm
